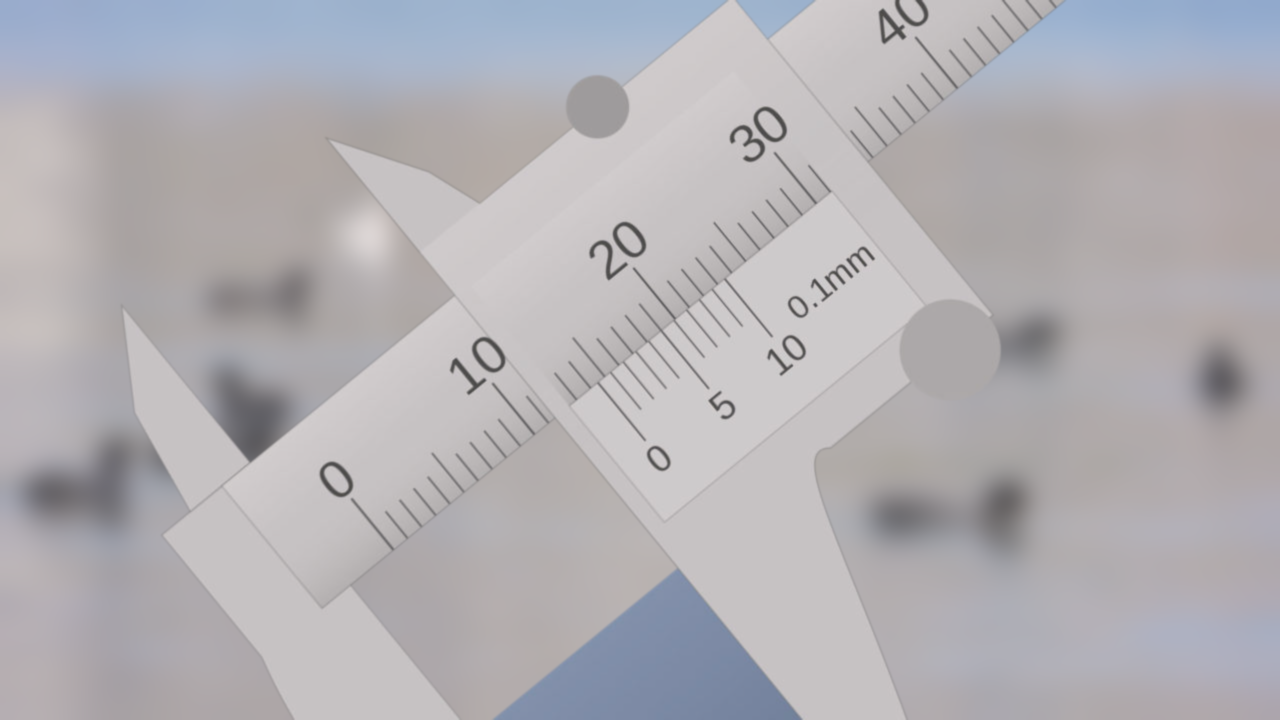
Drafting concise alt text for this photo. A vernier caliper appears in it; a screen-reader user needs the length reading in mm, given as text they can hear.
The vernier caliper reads 14.5 mm
